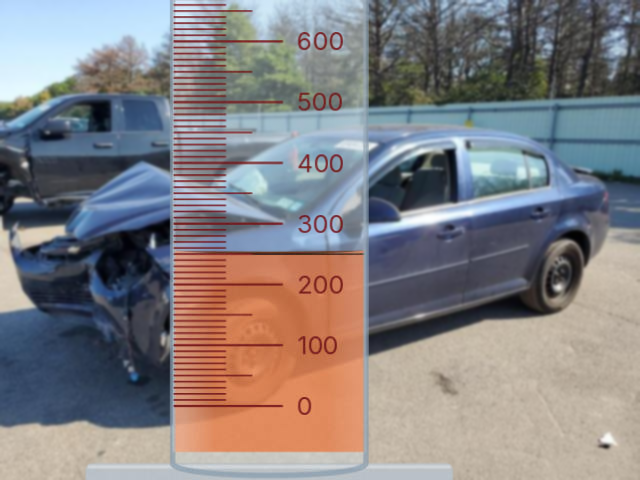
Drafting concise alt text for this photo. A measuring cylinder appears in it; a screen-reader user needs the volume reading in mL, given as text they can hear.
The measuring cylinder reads 250 mL
